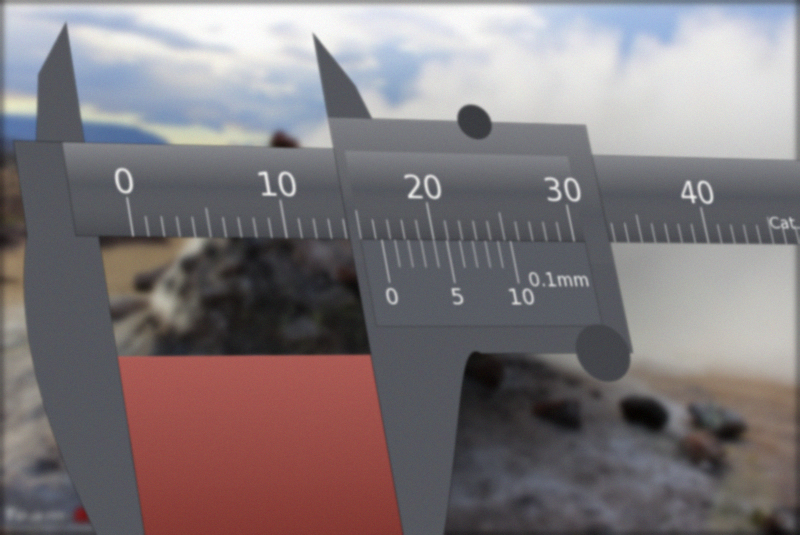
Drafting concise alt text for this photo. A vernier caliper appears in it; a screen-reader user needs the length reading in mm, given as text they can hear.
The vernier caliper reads 16.4 mm
